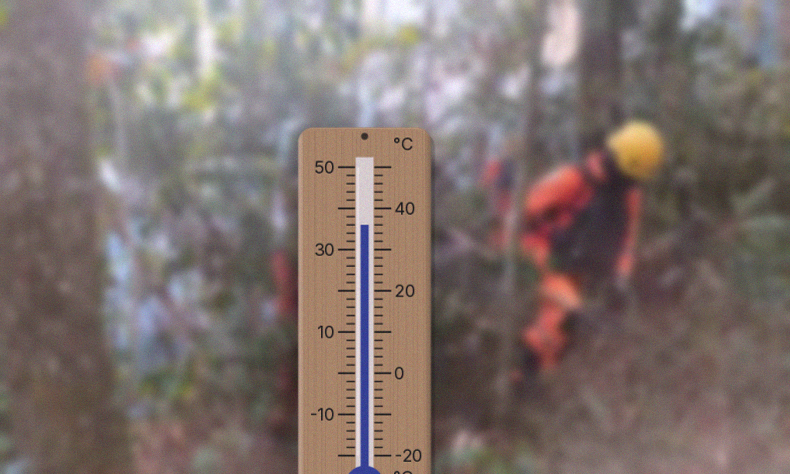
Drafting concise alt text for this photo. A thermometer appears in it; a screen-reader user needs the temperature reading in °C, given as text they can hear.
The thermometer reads 36 °C
